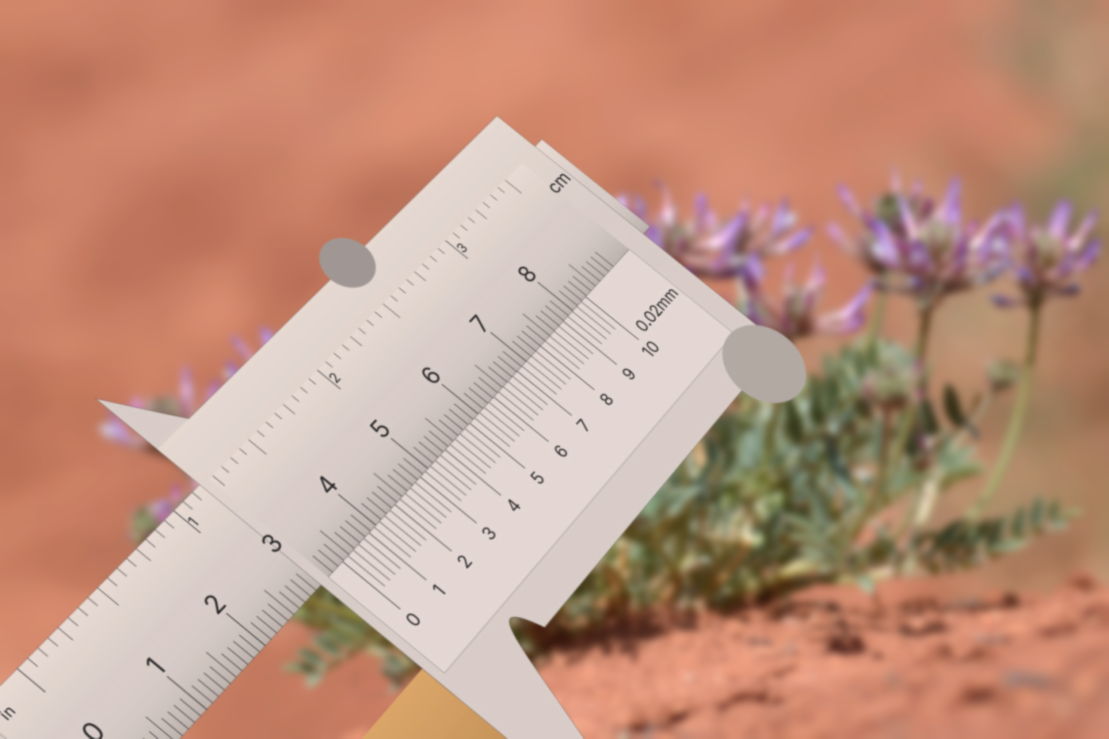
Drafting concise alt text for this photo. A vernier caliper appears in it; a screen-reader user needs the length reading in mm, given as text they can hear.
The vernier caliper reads 33.8 mm
